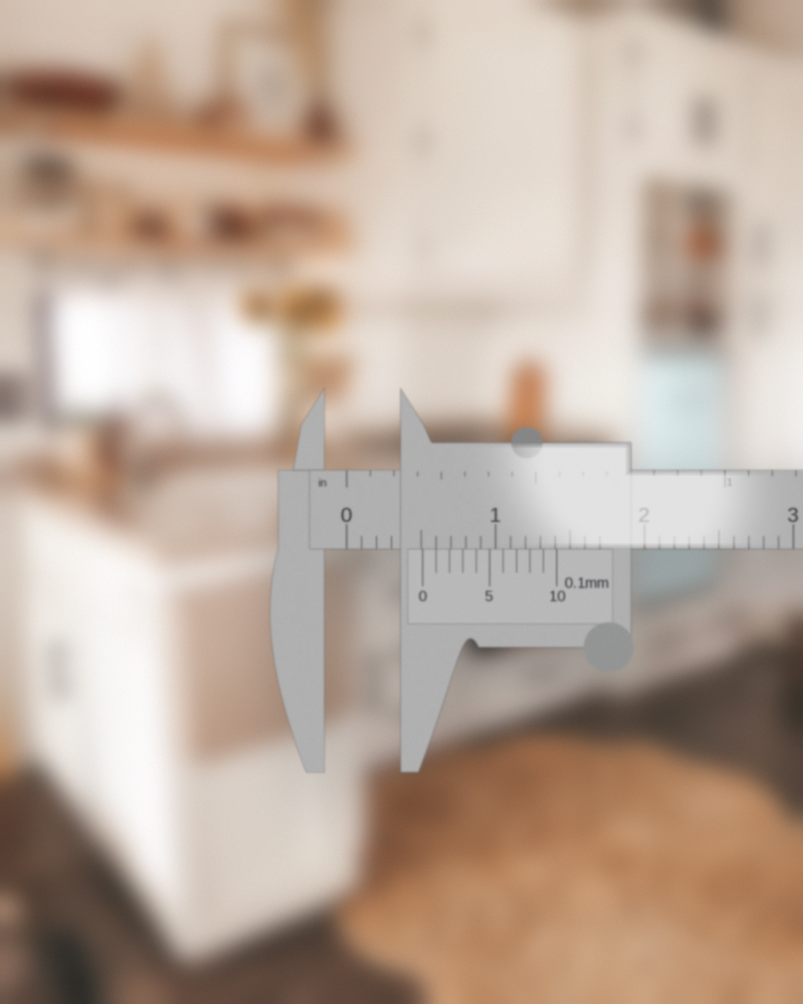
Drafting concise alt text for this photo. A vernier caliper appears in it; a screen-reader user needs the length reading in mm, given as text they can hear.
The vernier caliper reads 5.1 mm
